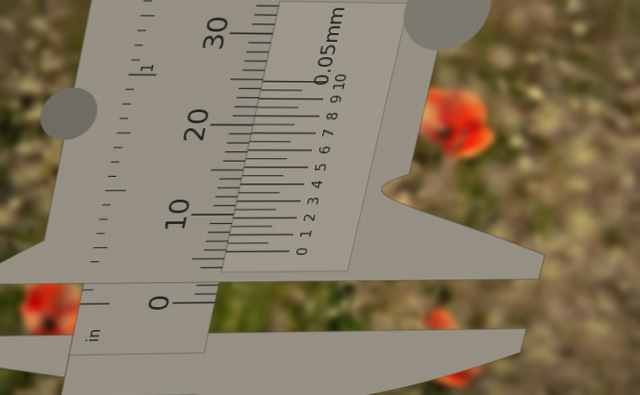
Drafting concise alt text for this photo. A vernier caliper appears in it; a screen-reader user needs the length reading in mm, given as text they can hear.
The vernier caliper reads 5.8 mm
